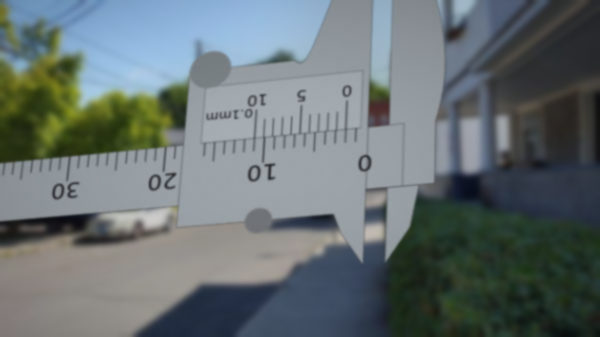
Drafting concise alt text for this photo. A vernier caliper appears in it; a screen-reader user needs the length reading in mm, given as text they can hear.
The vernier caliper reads 2.0 mm
